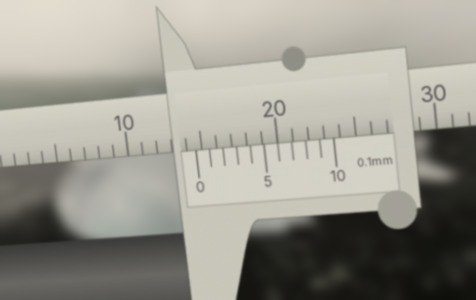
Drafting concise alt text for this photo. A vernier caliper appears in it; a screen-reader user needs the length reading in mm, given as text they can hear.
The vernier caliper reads 14.6 mm
